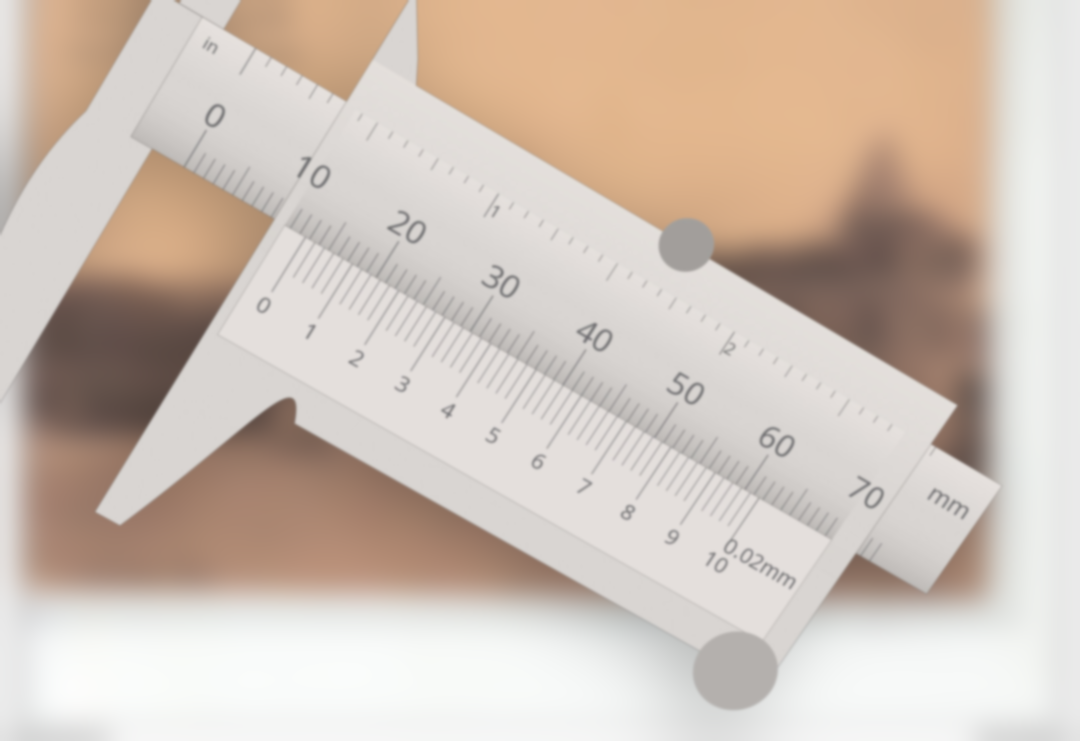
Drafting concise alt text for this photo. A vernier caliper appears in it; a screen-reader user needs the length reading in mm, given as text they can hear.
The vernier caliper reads 12.6 mm
